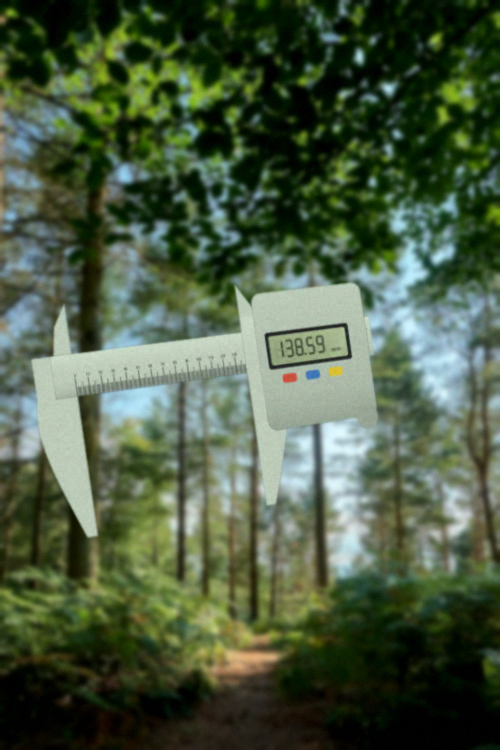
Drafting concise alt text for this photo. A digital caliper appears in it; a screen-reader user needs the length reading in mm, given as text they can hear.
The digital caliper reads 138.59 mm
